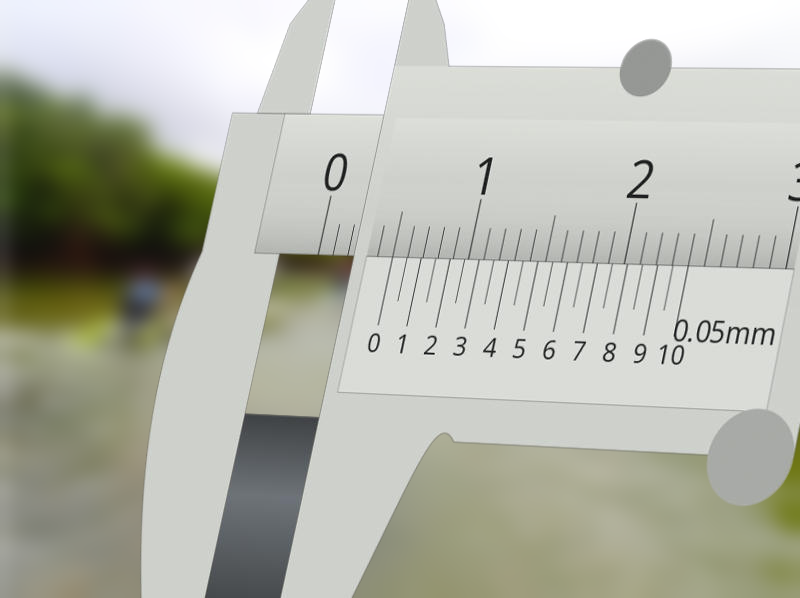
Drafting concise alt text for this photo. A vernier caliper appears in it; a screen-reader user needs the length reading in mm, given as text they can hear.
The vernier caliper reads 5.0 mm
